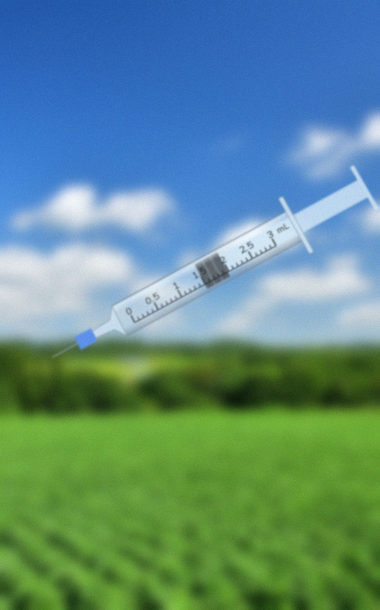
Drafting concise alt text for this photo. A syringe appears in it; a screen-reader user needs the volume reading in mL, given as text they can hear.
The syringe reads 1.5 mL
